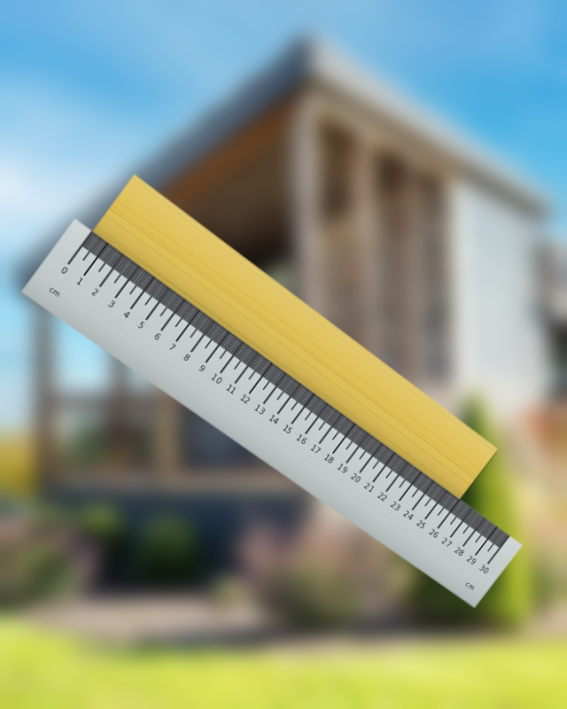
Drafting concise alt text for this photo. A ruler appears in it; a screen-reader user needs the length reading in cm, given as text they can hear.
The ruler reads 26 cm
